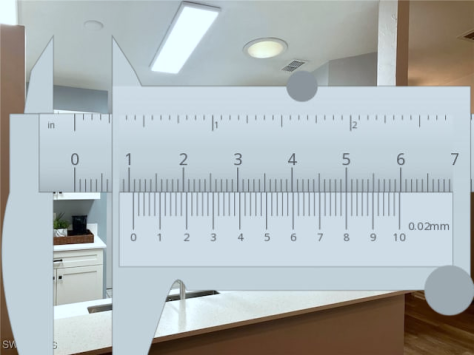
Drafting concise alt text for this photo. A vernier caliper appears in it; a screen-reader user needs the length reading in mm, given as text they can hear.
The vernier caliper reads 10.8 mm
